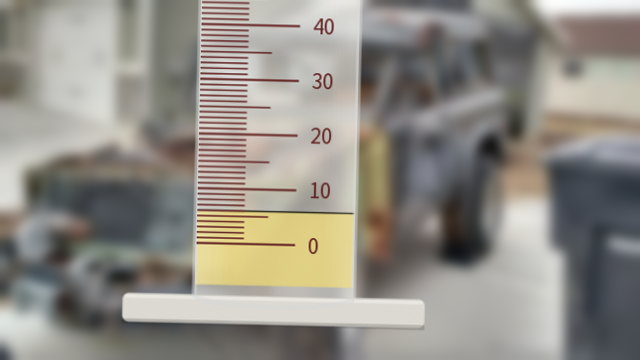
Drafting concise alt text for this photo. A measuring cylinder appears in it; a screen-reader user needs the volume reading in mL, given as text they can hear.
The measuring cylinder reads 6 mL
